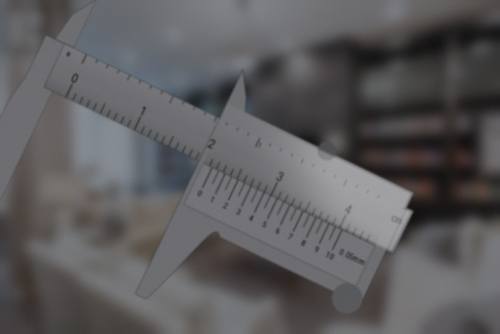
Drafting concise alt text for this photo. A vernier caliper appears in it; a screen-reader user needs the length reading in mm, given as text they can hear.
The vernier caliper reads 21.4 mm
